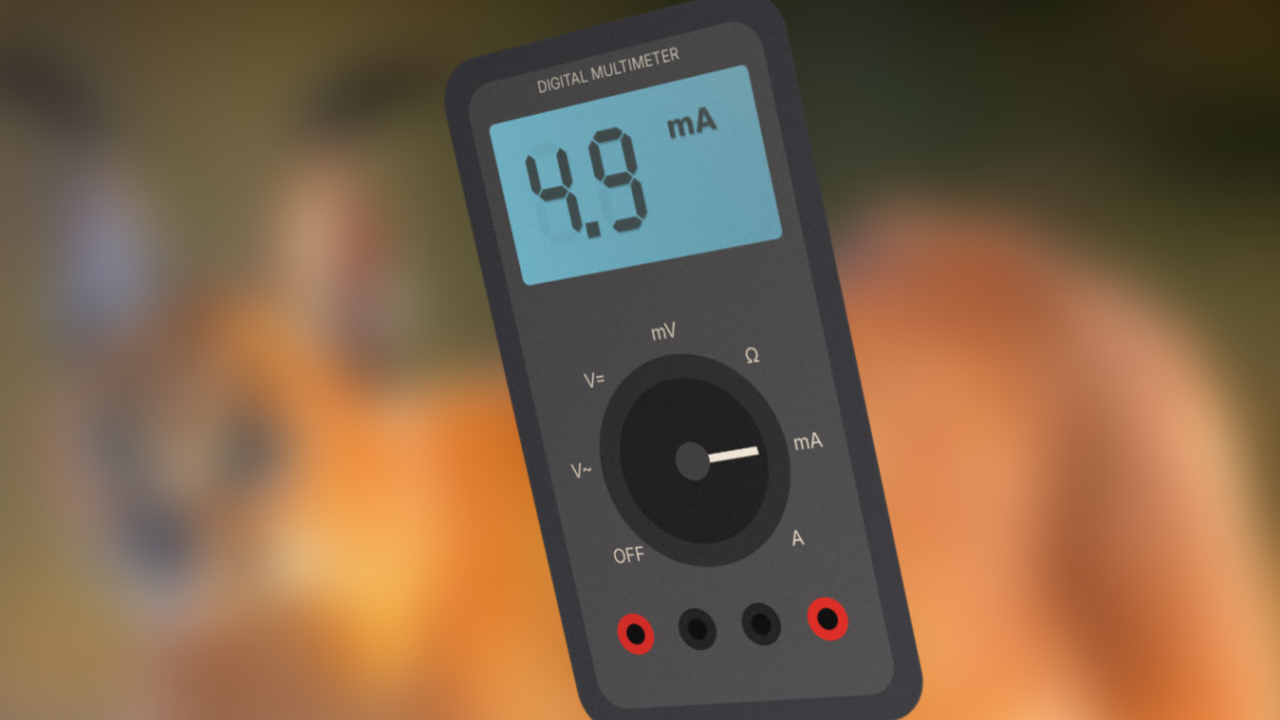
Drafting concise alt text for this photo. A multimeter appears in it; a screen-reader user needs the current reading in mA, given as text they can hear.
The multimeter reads 4.9 mA
